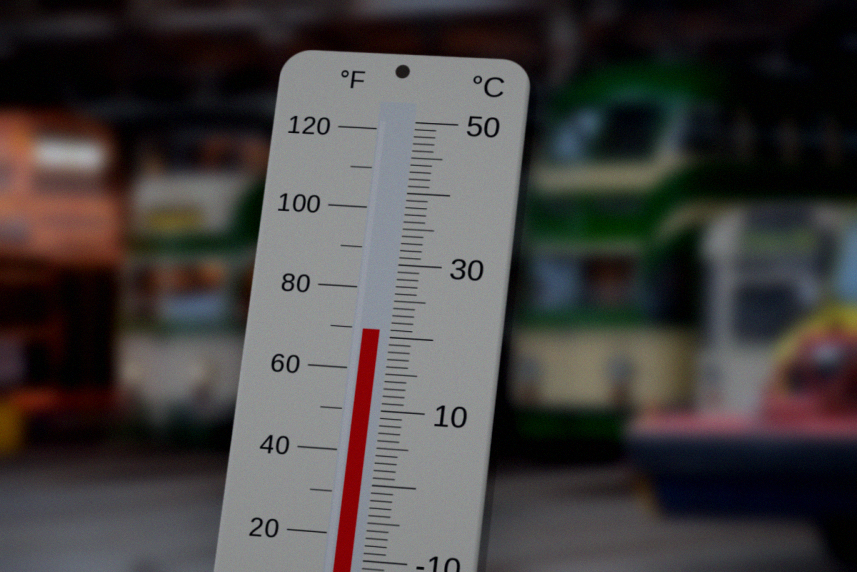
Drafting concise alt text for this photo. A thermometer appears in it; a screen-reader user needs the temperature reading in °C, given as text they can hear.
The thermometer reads 21 °C
